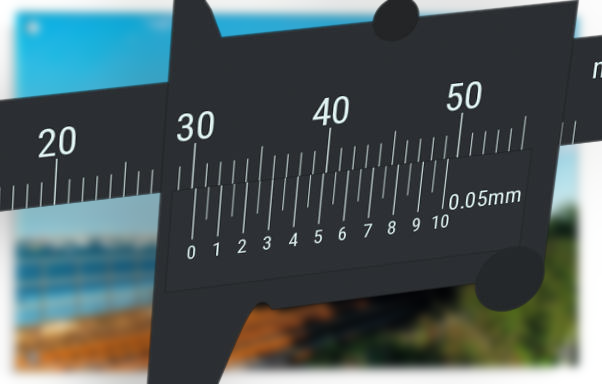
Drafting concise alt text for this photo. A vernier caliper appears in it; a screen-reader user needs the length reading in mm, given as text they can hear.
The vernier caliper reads 30.3 mm
